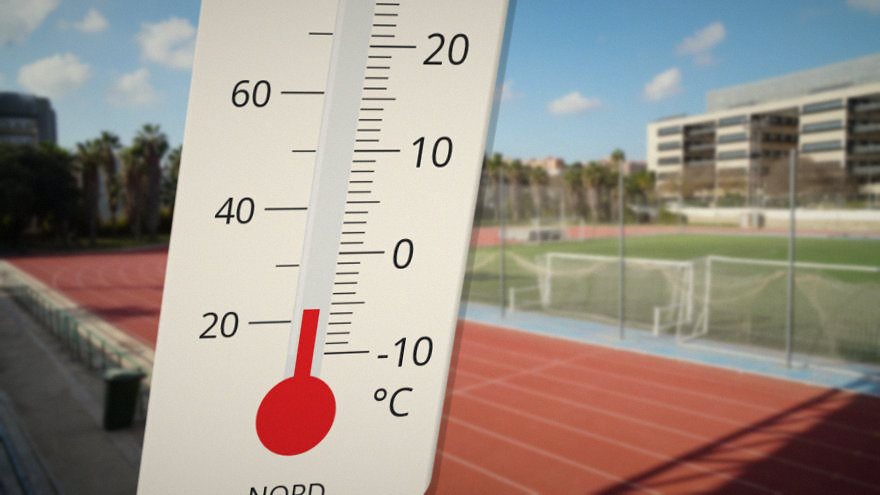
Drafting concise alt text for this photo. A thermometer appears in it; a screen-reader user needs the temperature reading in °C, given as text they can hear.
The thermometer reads -5.5 °C
